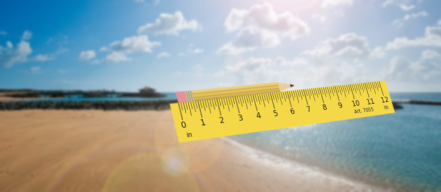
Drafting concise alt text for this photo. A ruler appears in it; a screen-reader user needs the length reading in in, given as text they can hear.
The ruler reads 6.5 in
